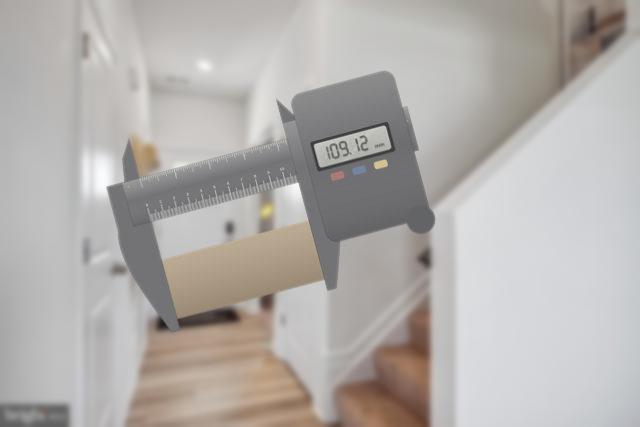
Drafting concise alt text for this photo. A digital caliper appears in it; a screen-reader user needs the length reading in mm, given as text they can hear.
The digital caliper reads 109.12 mm
